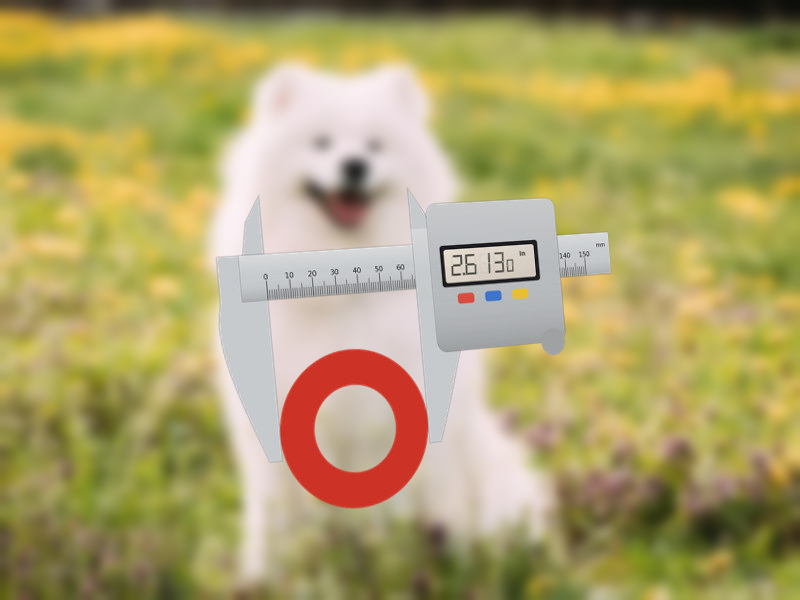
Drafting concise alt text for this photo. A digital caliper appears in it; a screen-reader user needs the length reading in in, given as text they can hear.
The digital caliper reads 2.6130 in
